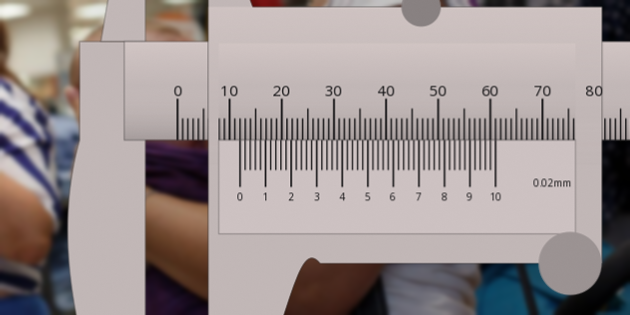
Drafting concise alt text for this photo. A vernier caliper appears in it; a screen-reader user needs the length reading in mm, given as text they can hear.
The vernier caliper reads 12.0 mm
